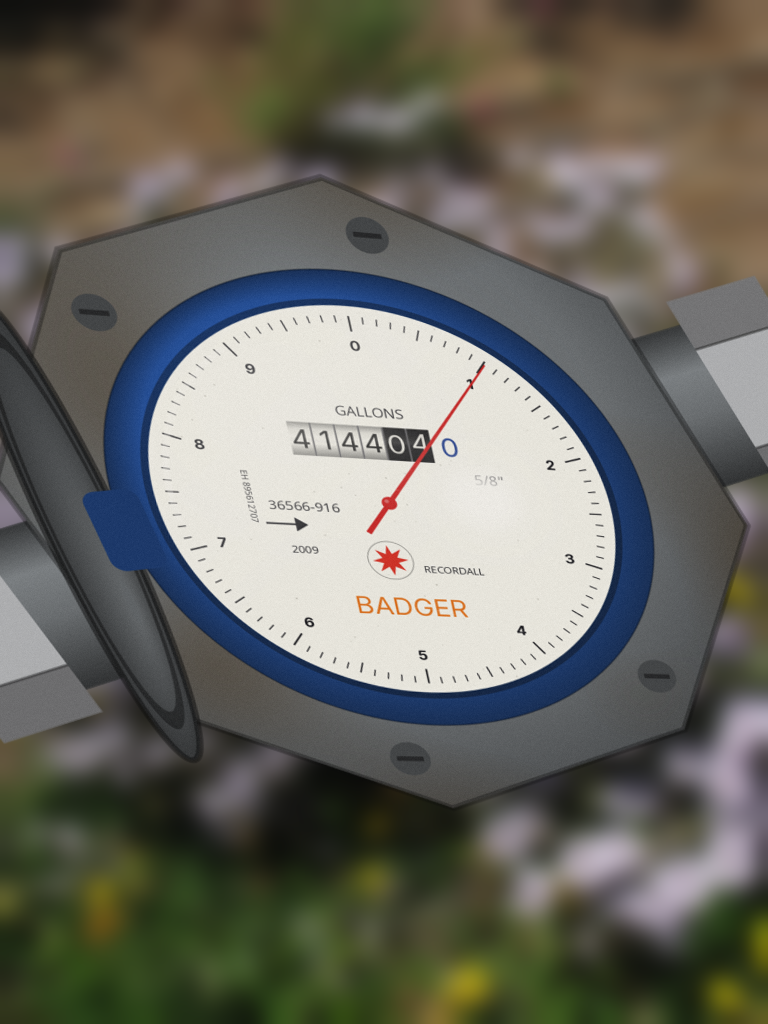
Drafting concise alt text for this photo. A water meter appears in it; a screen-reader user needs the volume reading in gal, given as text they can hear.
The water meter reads 4144041.0 gal
